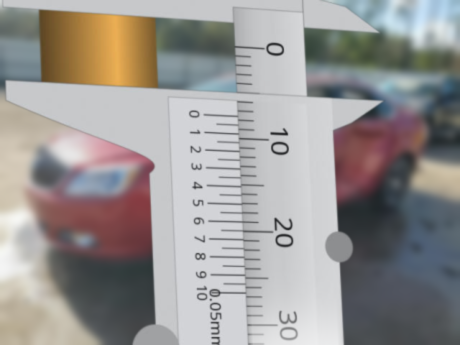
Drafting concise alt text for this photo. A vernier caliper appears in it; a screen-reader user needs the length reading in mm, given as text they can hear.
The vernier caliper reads 7.6 mm
